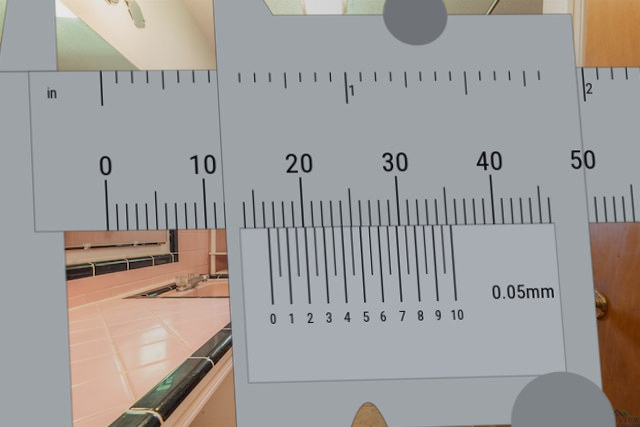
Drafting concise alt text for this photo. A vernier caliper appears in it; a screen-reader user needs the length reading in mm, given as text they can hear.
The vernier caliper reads 16.4 mm
